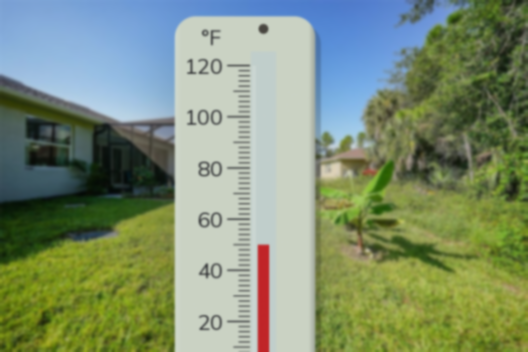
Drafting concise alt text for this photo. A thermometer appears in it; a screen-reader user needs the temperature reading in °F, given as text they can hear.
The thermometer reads 50 °F
